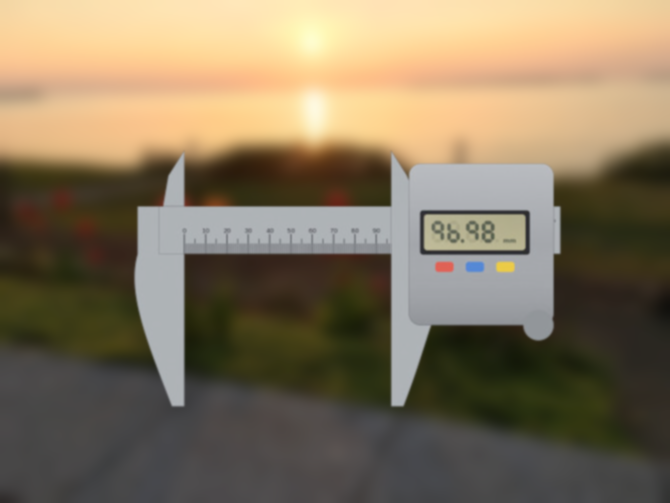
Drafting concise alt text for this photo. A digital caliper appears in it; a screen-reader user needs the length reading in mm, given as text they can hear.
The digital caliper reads 96.98 mm
